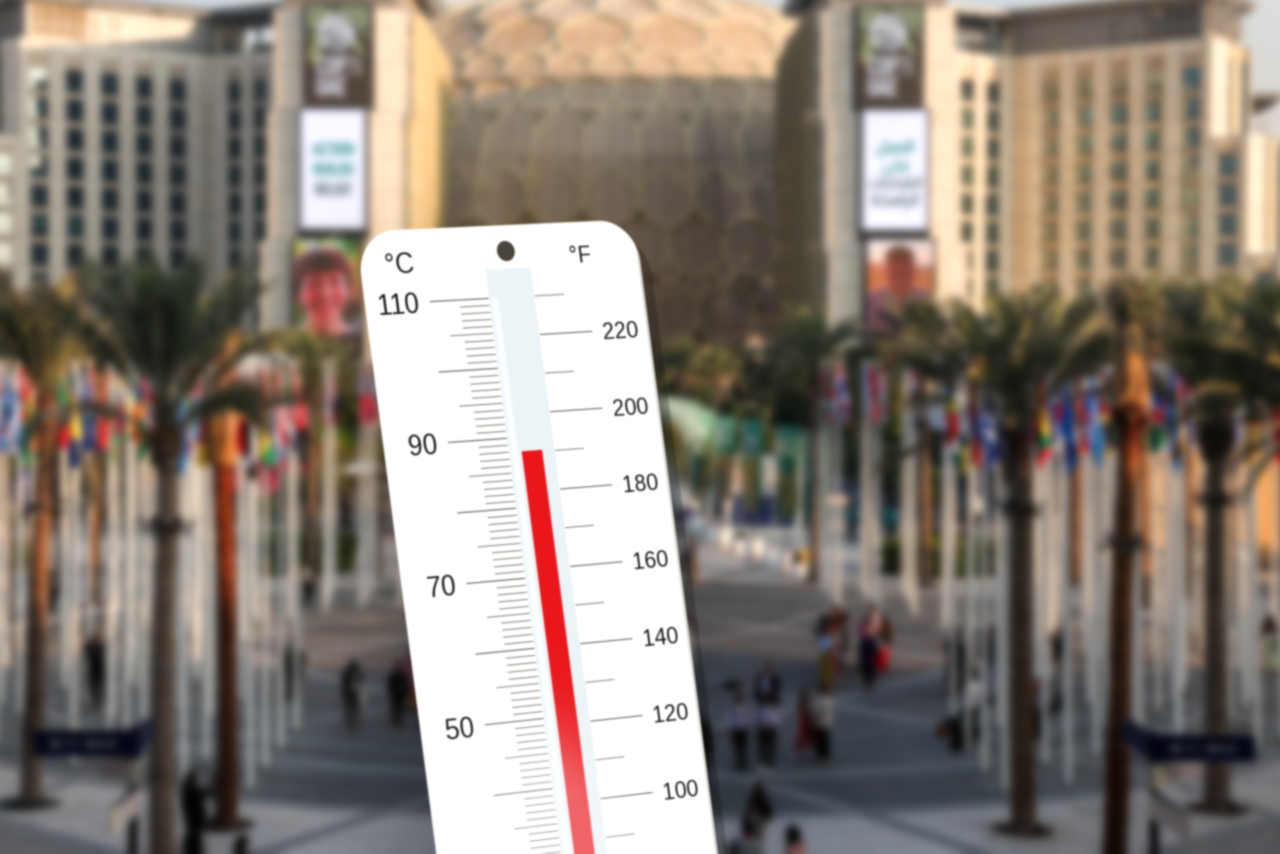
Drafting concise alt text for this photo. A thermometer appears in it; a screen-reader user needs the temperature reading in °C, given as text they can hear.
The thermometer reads 88 °C
